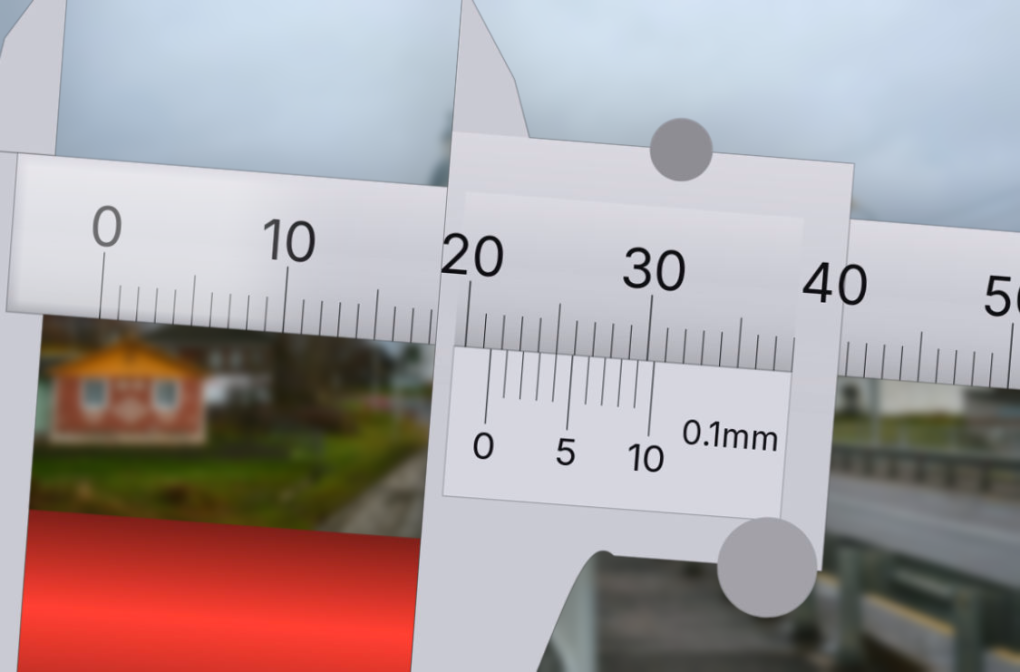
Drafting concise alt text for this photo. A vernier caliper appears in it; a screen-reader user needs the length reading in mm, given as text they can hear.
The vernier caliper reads 21.4 mm
